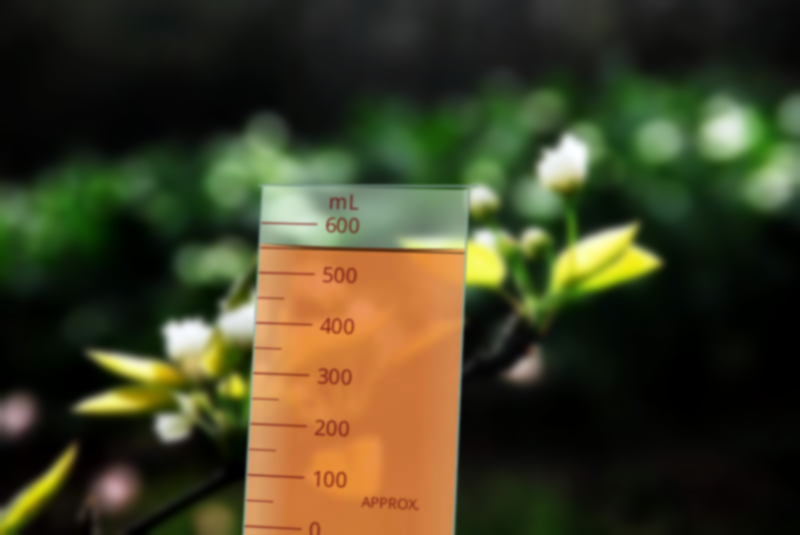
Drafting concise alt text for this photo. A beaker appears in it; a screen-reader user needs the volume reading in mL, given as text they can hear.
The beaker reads 550 mL
